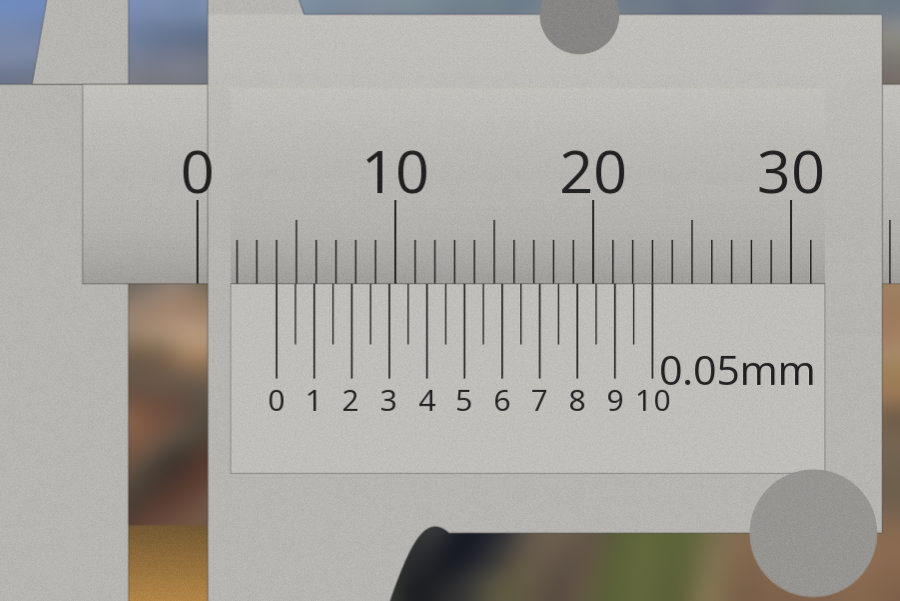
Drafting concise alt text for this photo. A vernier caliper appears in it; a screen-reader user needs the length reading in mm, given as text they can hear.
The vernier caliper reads 4.0 mm
